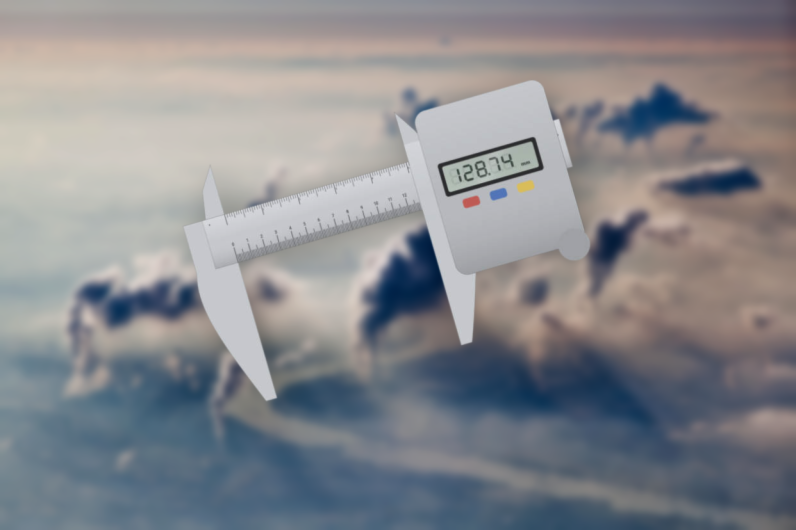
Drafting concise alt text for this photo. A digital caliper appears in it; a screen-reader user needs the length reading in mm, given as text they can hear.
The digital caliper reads 128.74 mm
